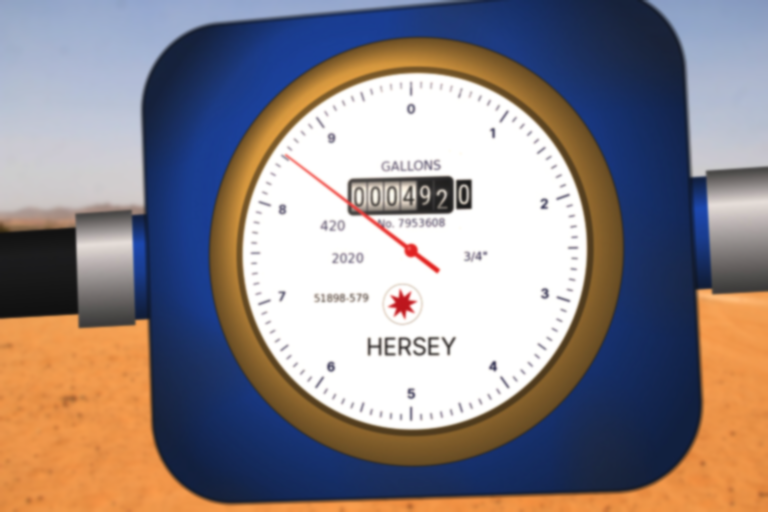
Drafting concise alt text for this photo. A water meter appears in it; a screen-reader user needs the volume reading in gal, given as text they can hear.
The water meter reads 4918.5 gal
